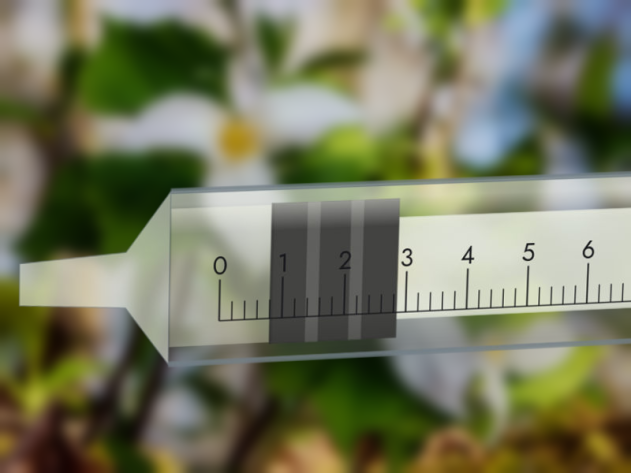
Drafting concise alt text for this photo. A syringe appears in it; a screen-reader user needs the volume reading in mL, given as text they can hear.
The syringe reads 0.8 mL
